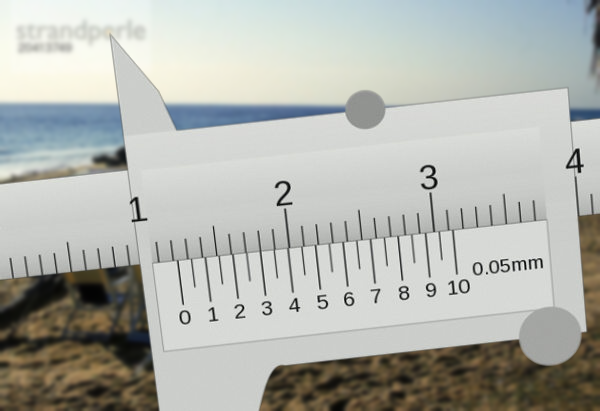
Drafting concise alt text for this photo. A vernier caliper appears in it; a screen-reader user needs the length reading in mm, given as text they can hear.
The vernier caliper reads 12.3 mm
